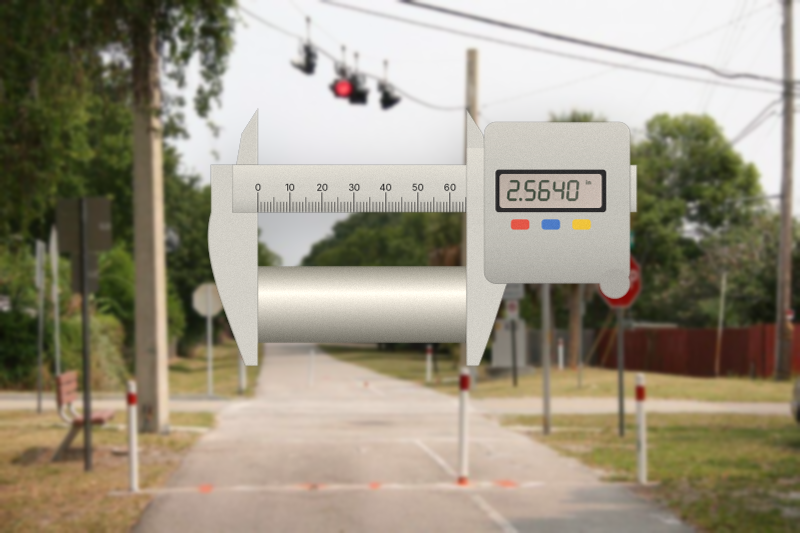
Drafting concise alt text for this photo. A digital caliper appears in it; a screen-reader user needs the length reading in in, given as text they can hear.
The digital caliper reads 2.5640 in
